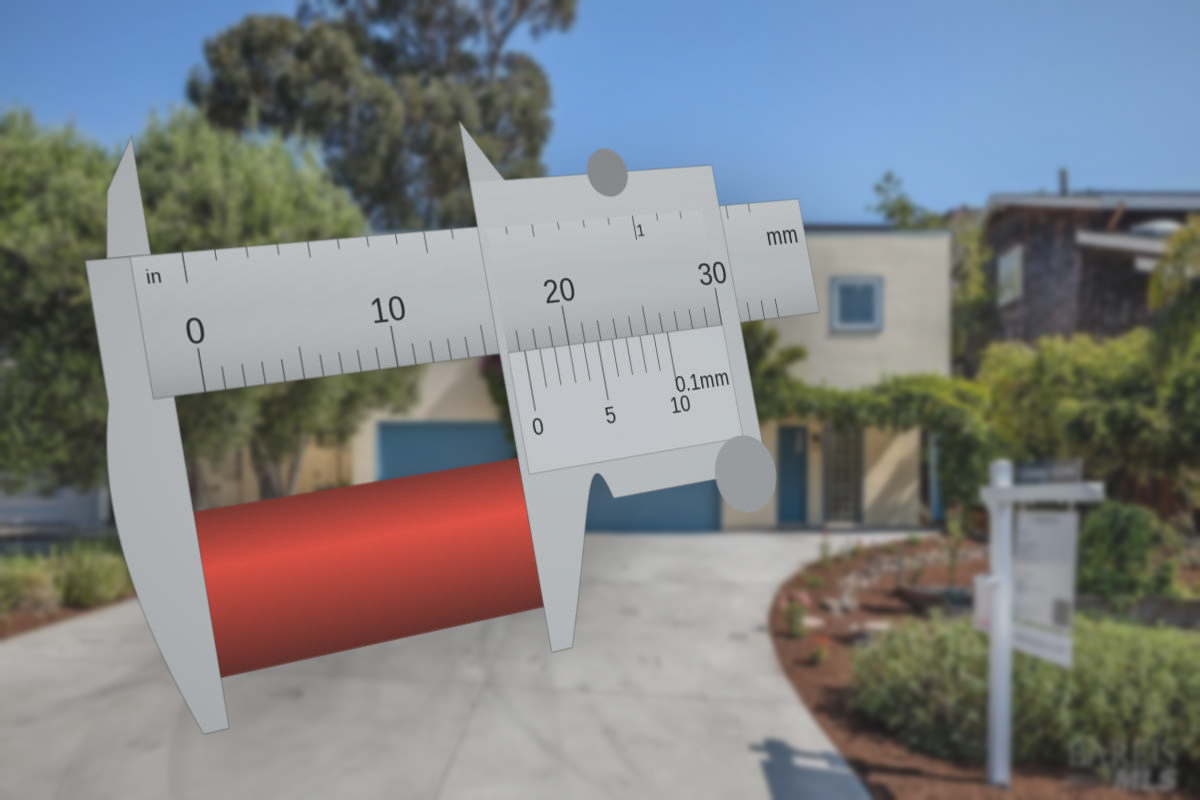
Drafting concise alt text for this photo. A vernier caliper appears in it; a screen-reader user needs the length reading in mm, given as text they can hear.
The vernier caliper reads 17.3 mm
